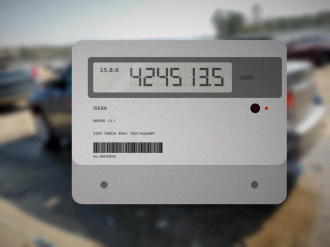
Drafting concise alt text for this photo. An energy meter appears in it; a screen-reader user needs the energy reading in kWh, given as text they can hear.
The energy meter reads 424513.5 kWh
